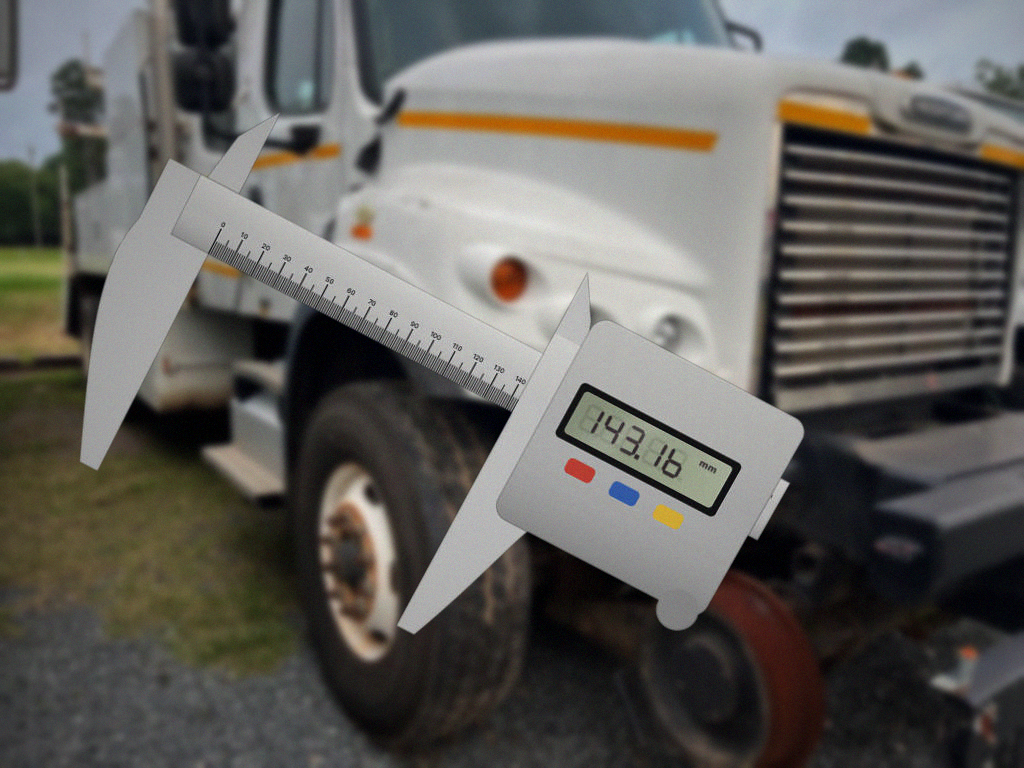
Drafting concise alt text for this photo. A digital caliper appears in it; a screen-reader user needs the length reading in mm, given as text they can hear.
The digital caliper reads 143.16 mm
